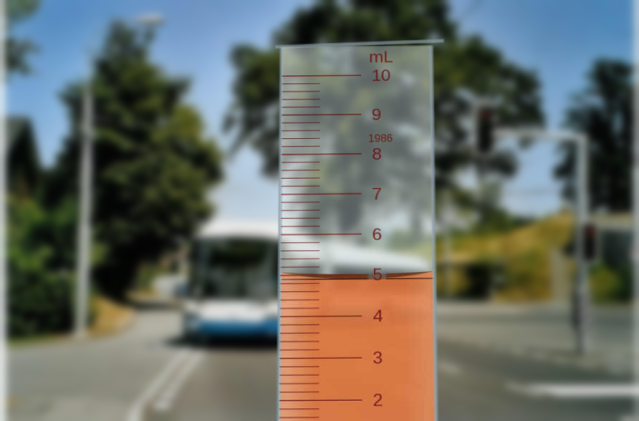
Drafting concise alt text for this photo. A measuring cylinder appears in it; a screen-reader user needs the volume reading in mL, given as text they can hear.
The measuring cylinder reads 4.9 mL
